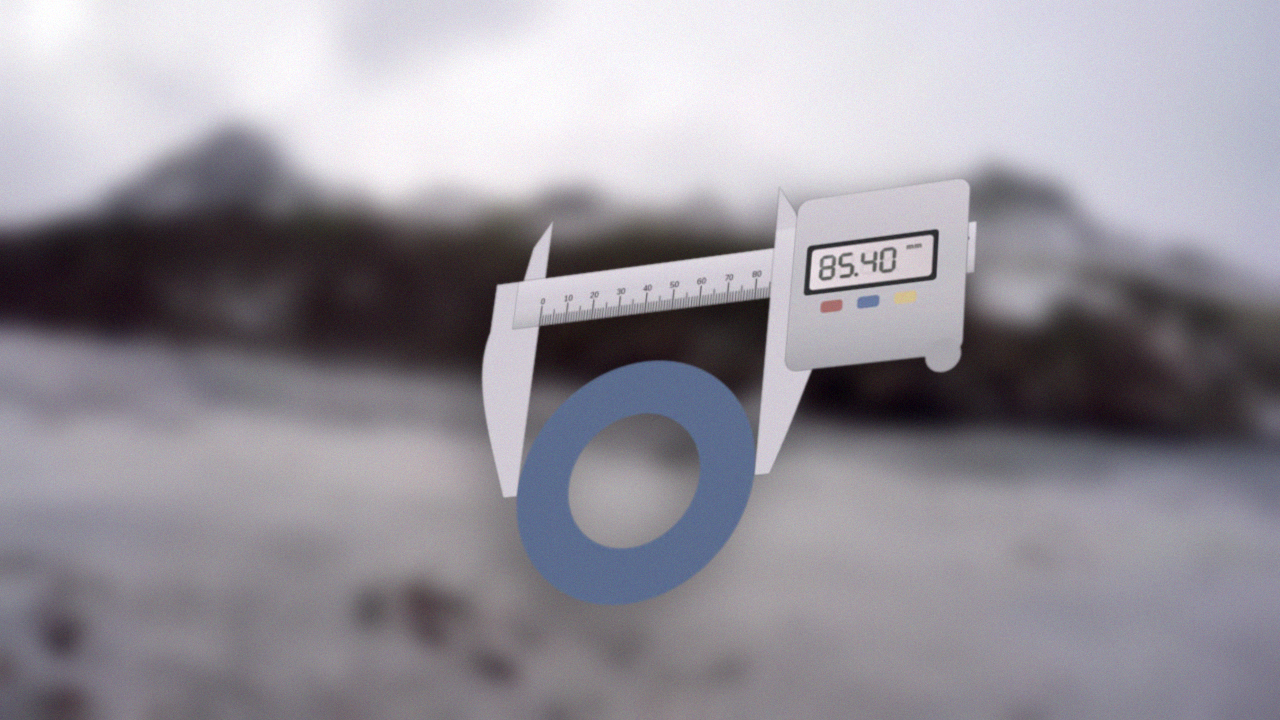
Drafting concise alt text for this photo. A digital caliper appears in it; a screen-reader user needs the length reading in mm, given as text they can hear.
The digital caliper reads 85.40 mm
